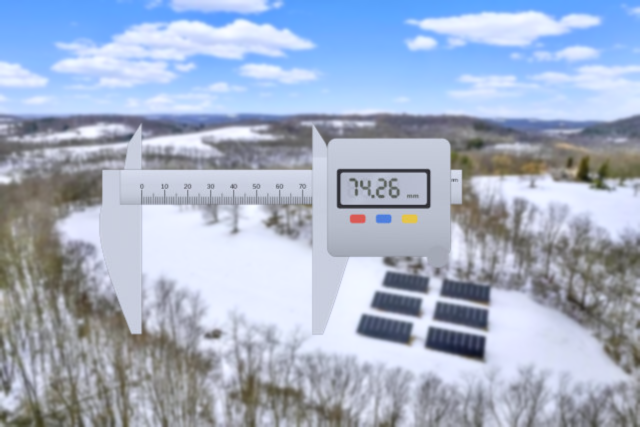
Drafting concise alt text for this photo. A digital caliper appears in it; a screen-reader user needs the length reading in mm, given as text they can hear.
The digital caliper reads 74.26 mm
